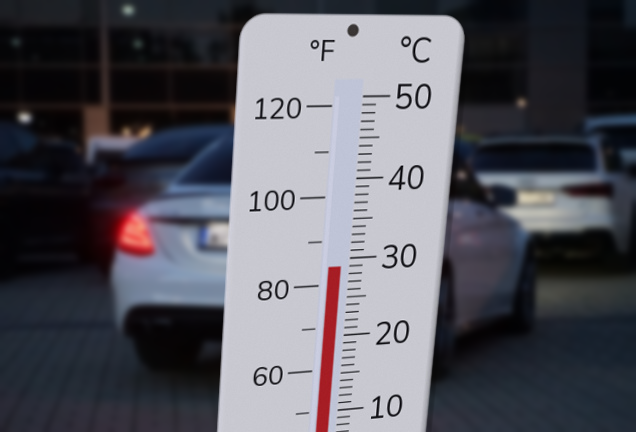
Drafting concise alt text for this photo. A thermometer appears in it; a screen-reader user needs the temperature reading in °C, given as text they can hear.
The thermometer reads 29 °C
